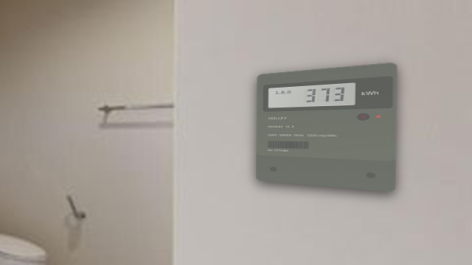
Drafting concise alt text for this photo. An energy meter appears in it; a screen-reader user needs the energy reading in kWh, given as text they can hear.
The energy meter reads 373 kWh
